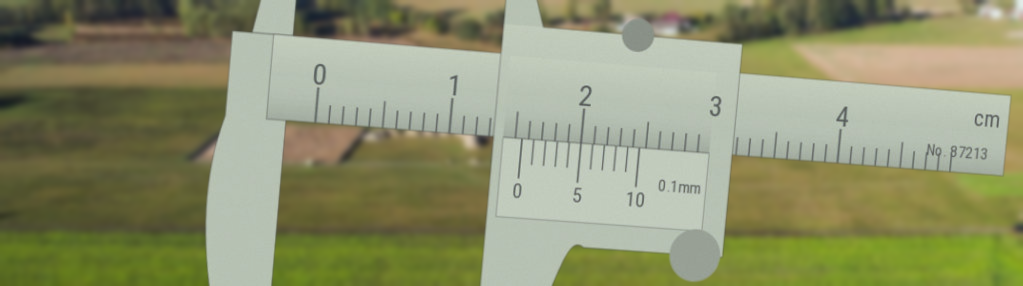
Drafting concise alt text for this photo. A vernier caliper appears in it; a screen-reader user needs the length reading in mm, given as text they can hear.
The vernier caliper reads 15.5 mm
